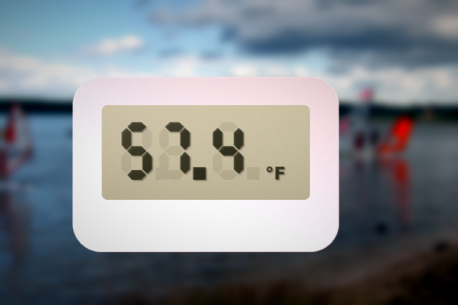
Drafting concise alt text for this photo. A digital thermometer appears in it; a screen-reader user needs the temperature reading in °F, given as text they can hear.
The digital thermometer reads 57.4 °F
